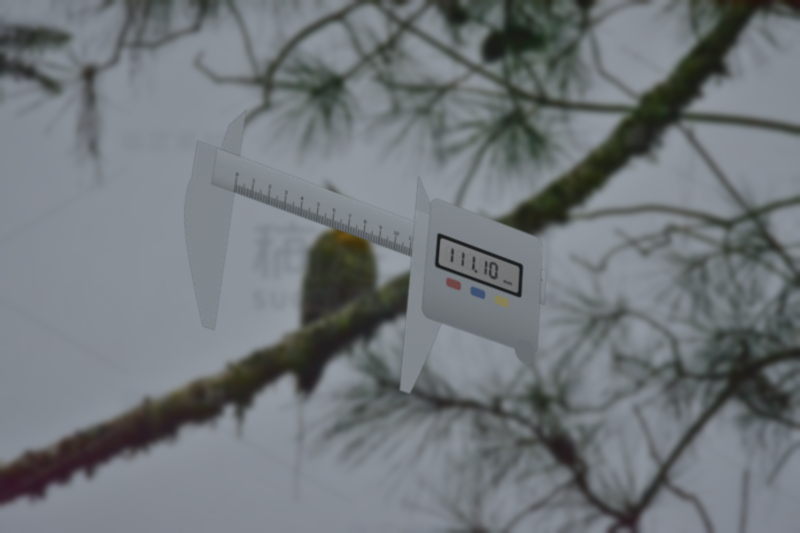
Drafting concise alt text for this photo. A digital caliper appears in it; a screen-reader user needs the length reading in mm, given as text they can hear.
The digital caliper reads 111.10 mm
